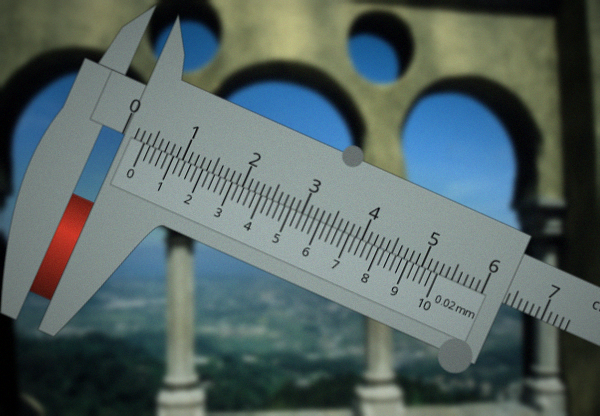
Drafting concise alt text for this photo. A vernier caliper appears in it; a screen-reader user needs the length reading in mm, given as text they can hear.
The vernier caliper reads 3.6 mm
